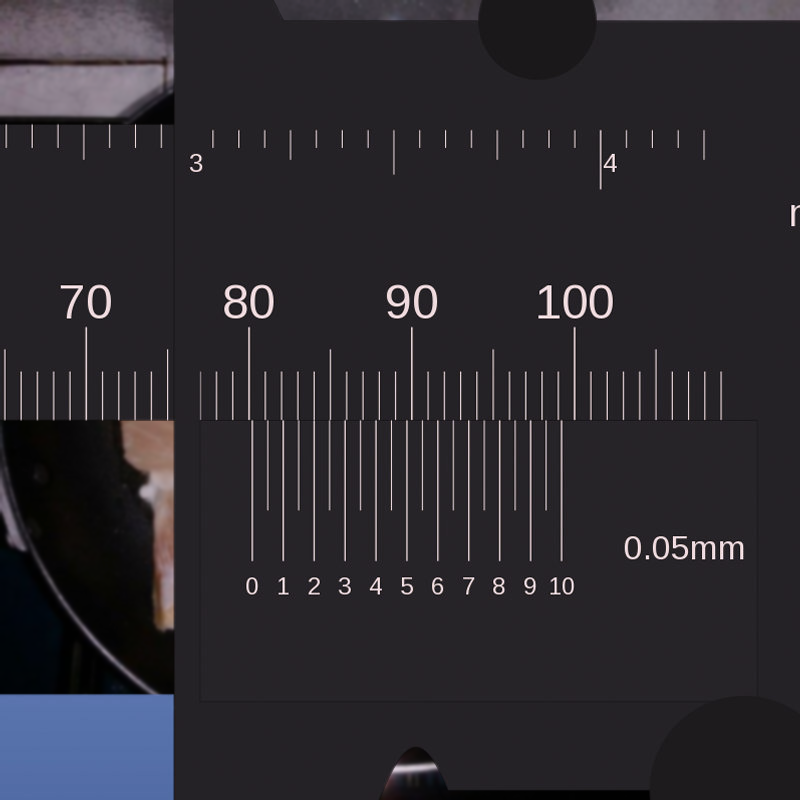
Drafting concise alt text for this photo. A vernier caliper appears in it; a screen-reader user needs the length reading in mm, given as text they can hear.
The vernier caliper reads 80.2 mm
